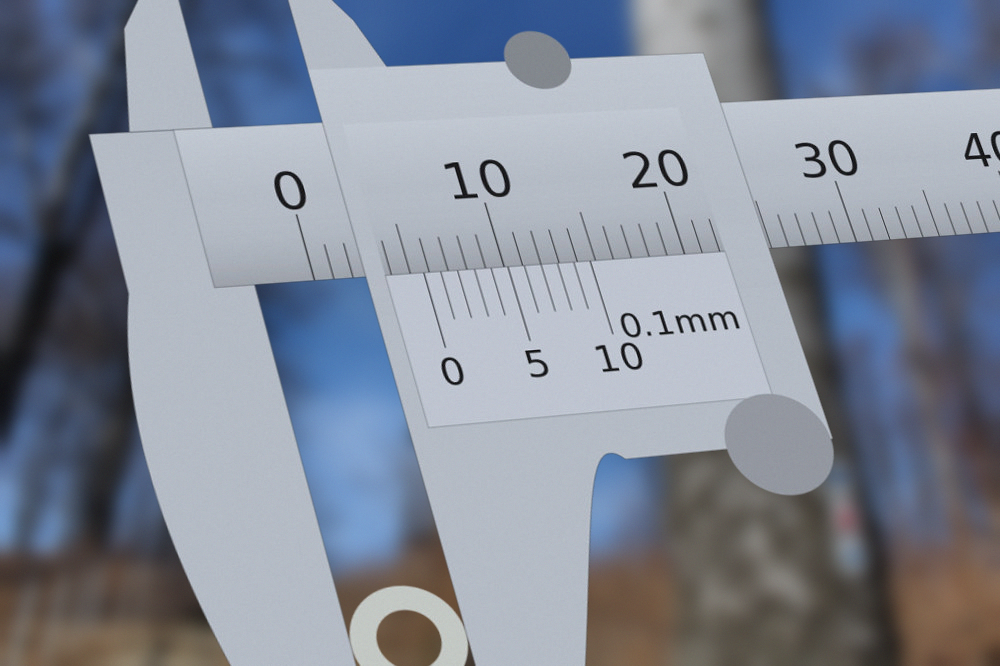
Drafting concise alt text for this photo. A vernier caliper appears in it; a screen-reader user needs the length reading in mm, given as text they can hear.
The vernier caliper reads 5.7 mm
